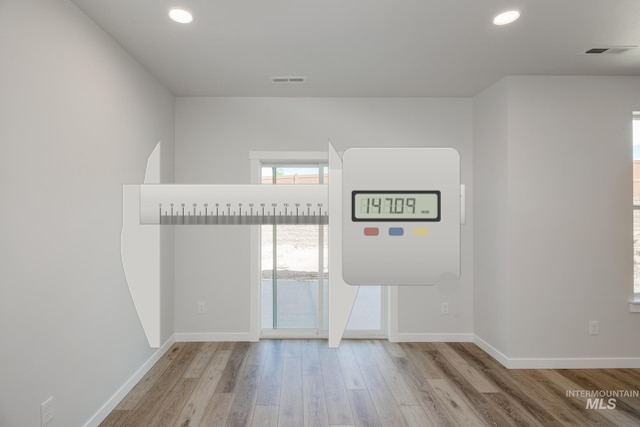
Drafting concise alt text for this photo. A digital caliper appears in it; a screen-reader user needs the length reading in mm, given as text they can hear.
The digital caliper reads 147.09 mm
